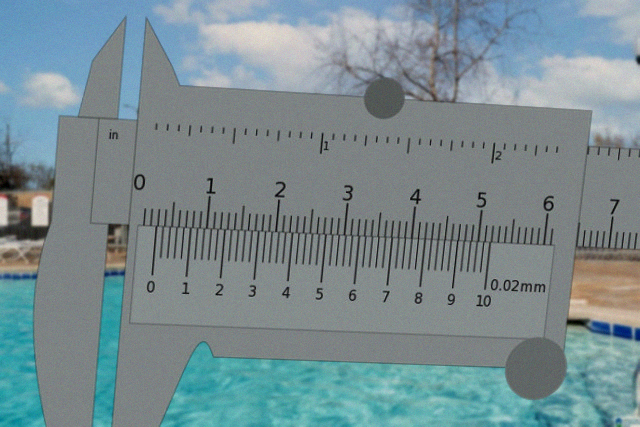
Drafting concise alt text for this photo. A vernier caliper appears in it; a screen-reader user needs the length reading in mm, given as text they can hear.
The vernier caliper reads 2.8 mm
